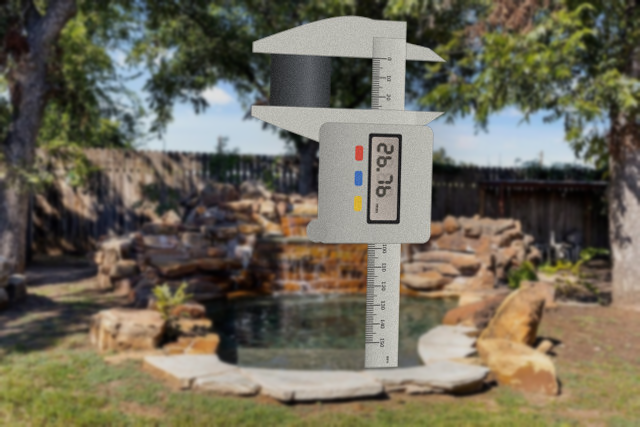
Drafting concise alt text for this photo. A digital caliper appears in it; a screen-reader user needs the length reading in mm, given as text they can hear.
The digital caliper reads 26.76 mm
